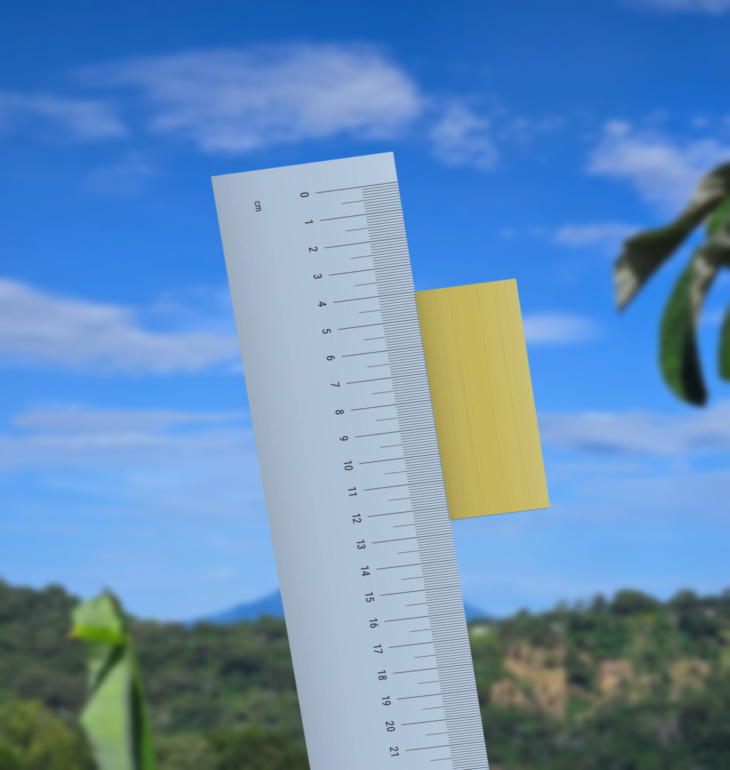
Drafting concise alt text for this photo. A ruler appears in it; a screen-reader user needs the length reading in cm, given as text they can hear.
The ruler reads 8.5 cm
